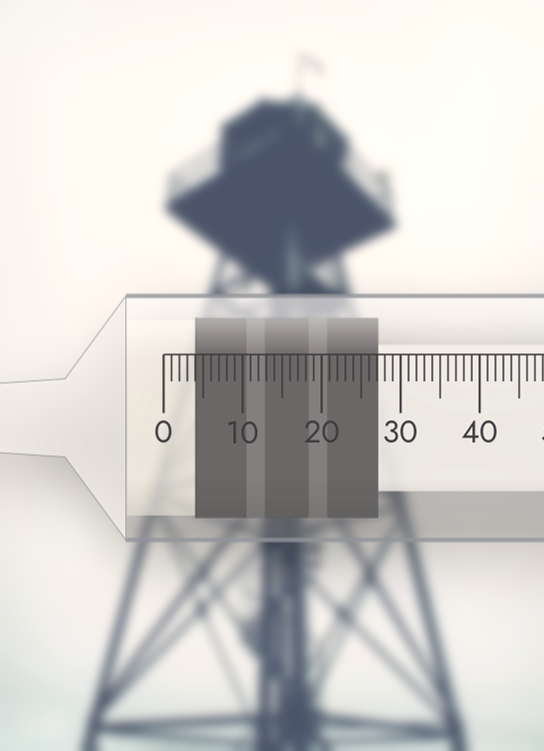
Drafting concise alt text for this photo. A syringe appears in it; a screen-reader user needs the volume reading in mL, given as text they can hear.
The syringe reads 4 mL
